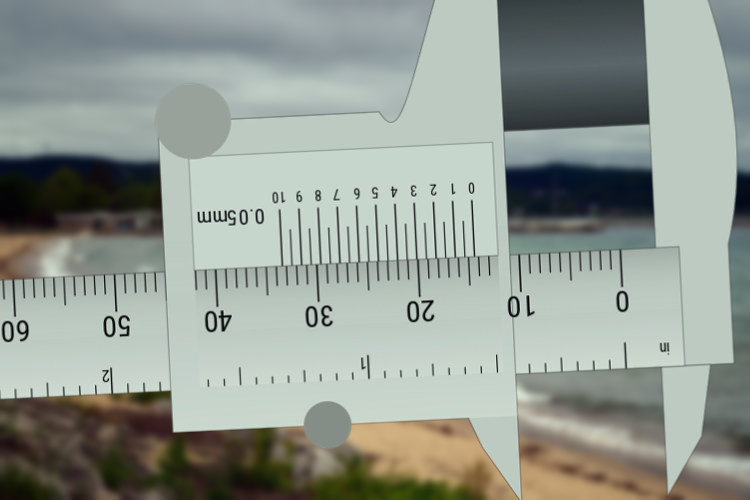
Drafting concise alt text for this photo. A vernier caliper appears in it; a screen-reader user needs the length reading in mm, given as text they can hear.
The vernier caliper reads 14.4 mm
